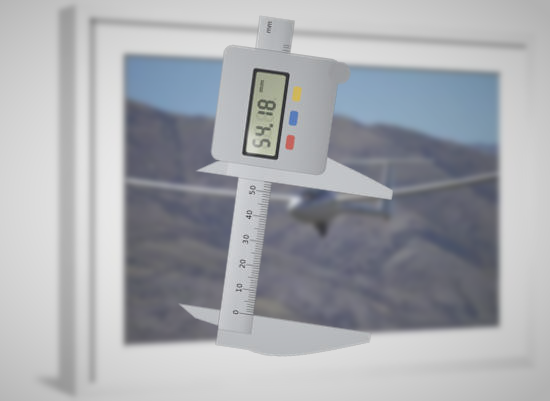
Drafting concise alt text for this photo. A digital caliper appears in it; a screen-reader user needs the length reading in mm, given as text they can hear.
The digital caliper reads 54.18 mm
